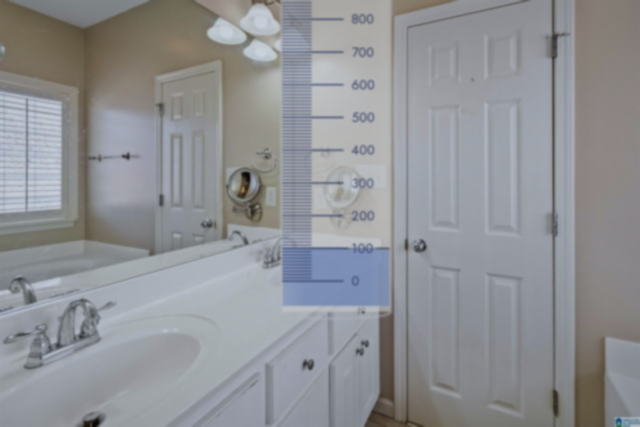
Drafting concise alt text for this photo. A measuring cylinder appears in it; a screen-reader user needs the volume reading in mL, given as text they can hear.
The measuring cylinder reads 100 mL
